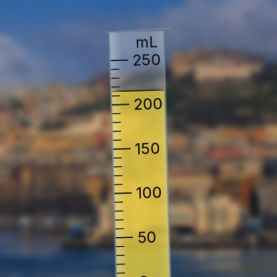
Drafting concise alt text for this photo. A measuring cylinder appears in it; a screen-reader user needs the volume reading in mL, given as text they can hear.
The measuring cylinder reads 215 mL
